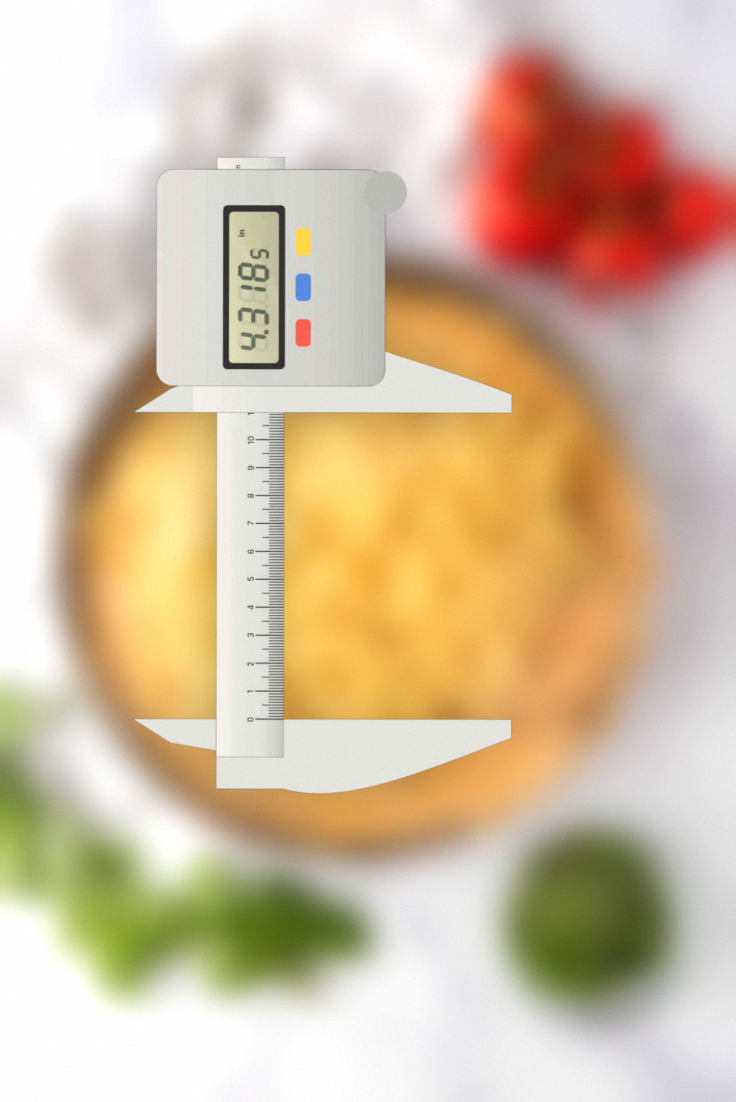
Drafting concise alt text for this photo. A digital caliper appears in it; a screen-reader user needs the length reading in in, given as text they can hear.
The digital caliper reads 4.3185 in
